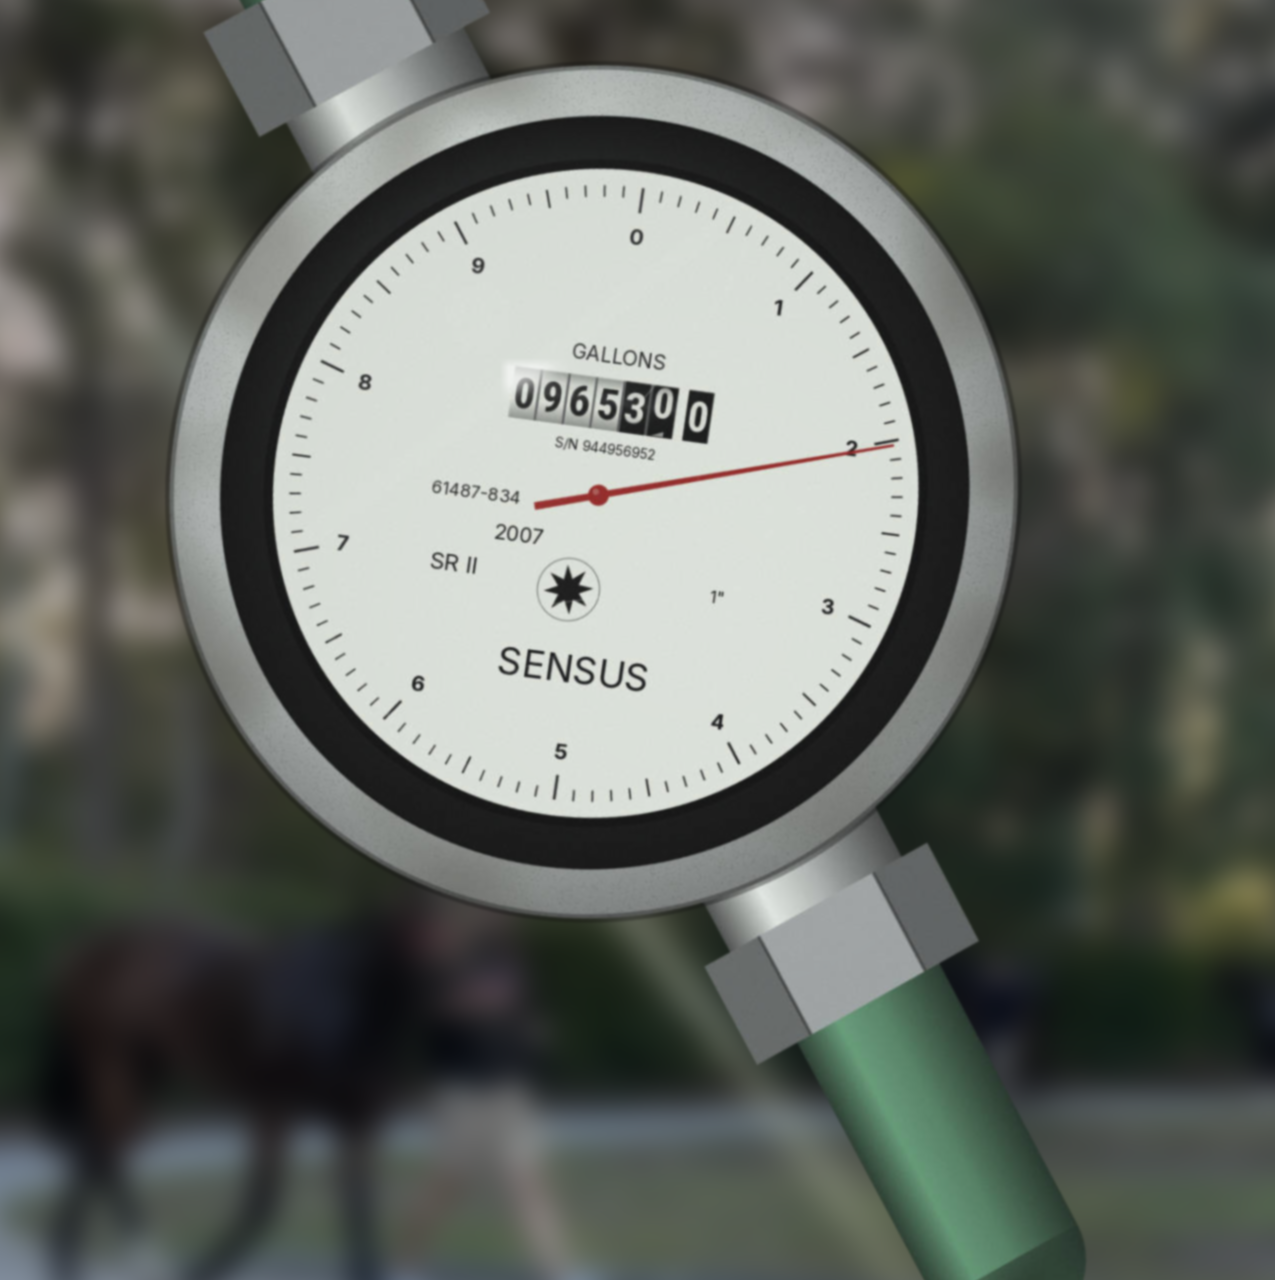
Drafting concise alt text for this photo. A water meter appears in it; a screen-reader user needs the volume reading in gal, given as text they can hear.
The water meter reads 965302.0 gal
